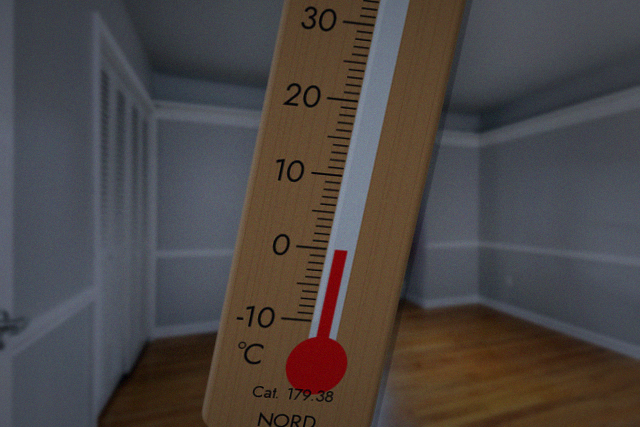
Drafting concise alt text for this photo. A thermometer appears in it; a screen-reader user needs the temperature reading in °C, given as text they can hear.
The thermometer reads 0 °C
